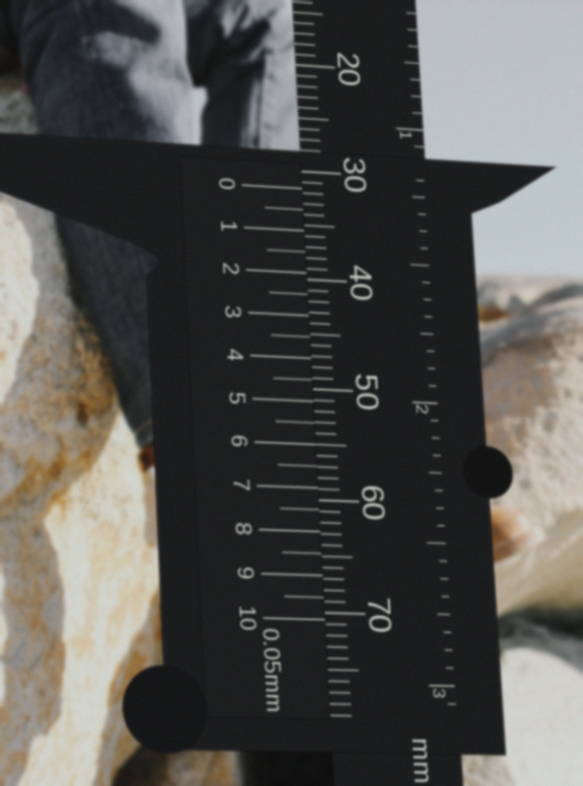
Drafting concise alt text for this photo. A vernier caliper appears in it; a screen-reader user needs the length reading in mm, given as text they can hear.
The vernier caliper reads 31.6 mm
